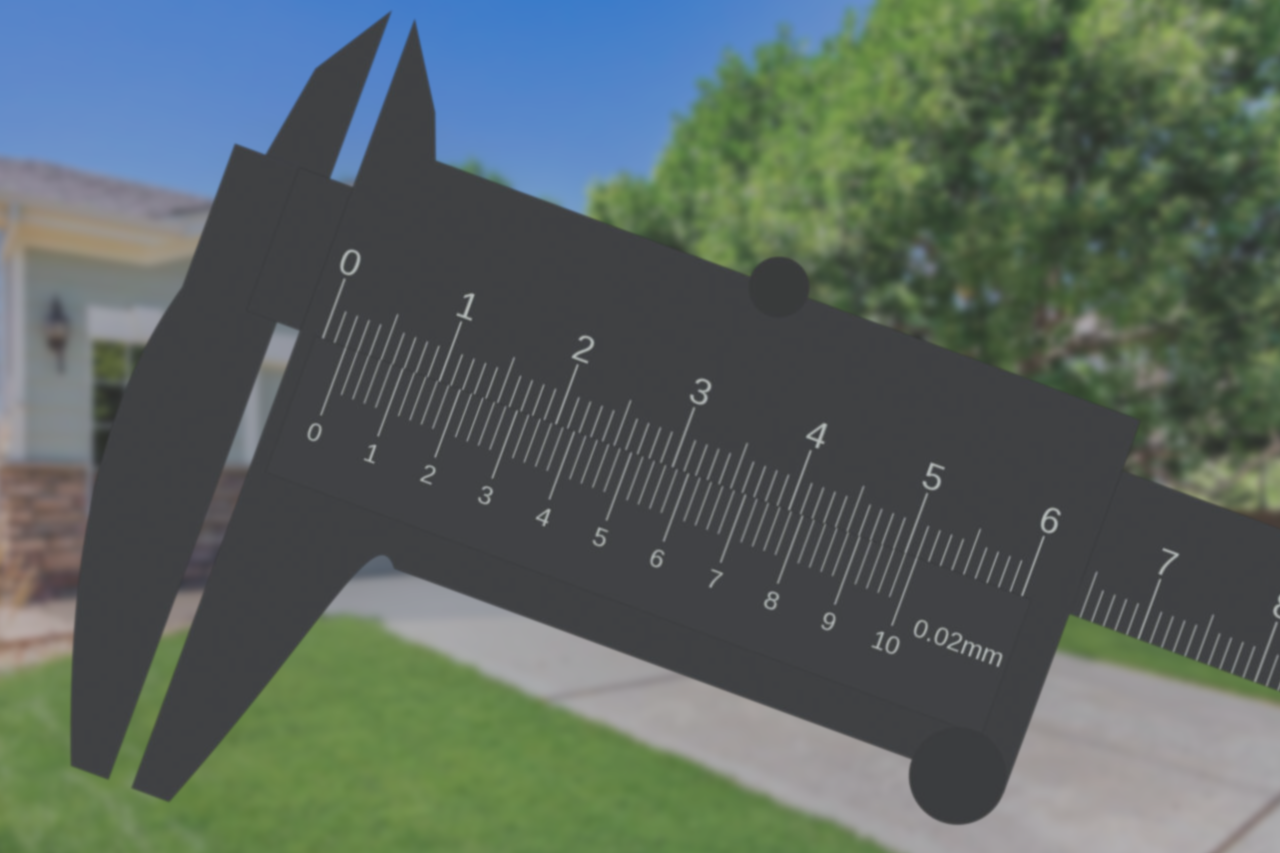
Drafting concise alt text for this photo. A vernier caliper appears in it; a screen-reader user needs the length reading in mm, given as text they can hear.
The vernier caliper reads 2.0 mm
